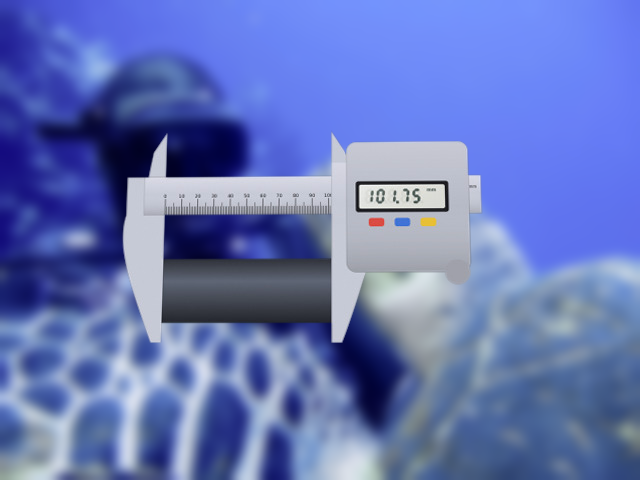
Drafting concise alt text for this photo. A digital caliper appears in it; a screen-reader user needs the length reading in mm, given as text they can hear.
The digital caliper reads 101.75 mm
